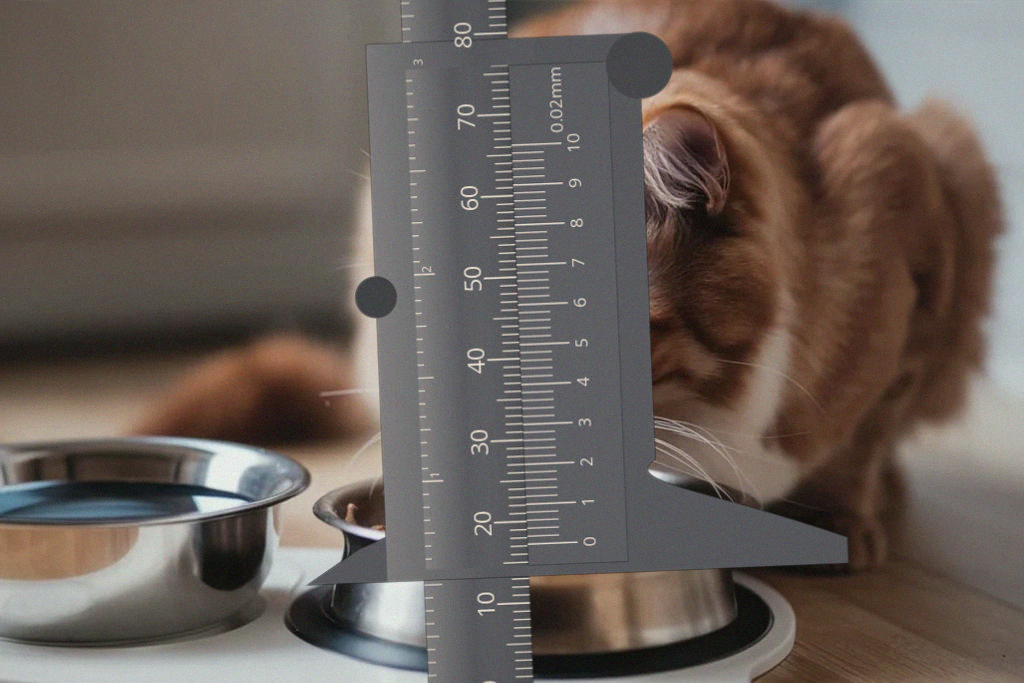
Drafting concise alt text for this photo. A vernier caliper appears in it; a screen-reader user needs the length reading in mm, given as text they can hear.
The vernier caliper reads 17.2 mm
